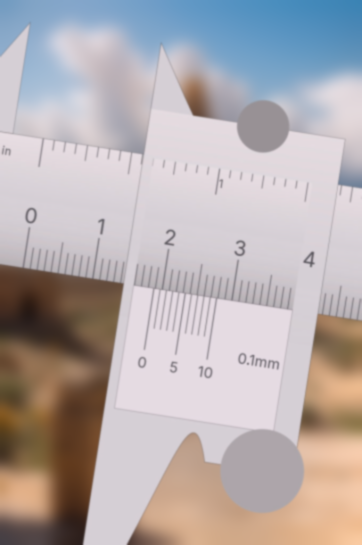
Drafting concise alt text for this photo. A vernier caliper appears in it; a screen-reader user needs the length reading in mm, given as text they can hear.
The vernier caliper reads 18.8 mm
